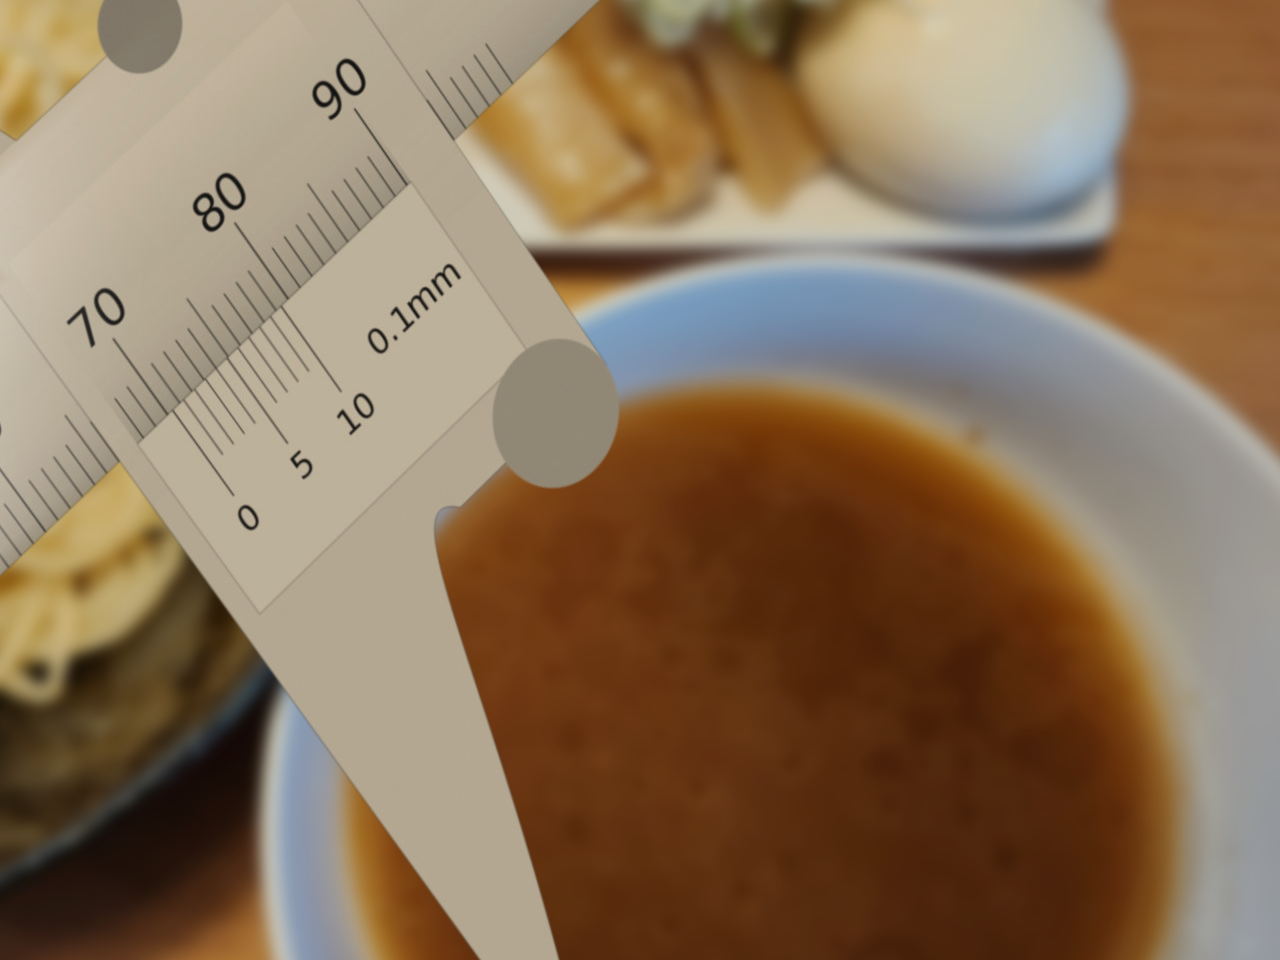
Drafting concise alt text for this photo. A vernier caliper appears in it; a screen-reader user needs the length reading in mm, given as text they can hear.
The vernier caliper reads 70.4 mm
